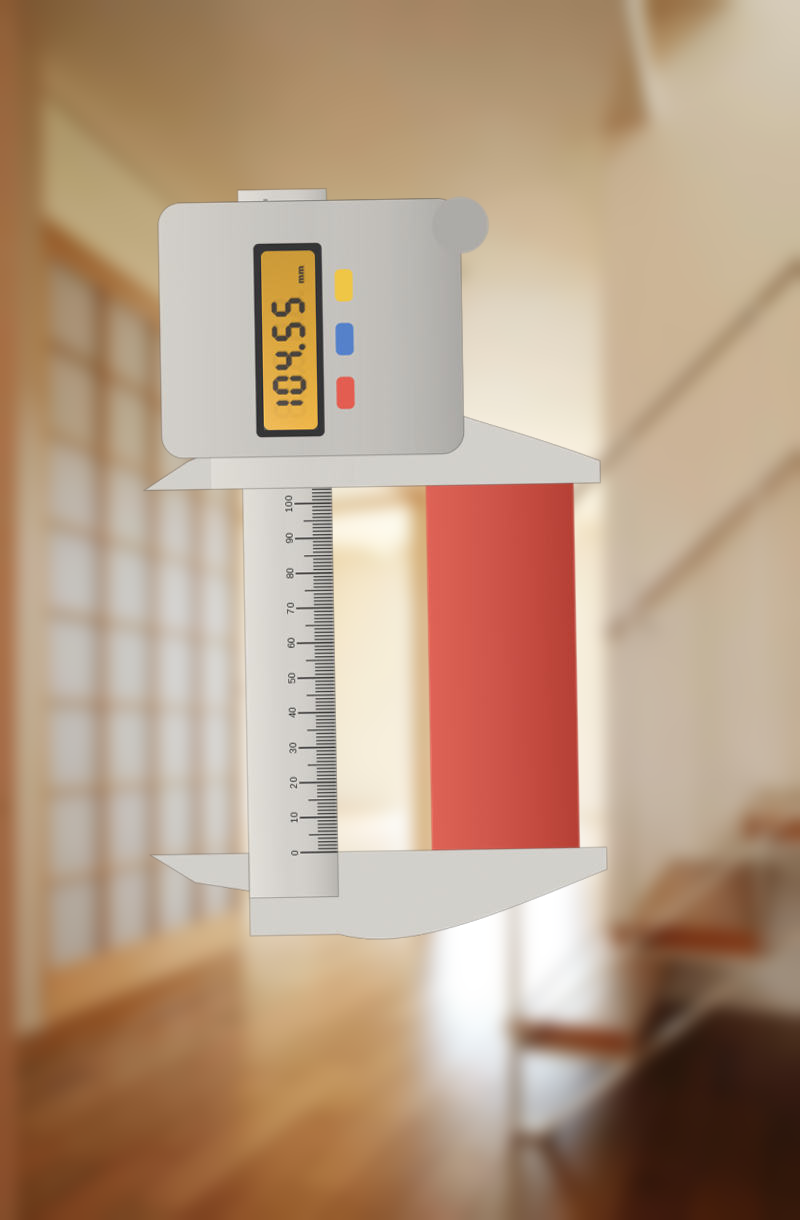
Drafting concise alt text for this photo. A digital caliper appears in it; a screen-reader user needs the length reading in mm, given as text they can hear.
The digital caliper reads 104.55 mm
